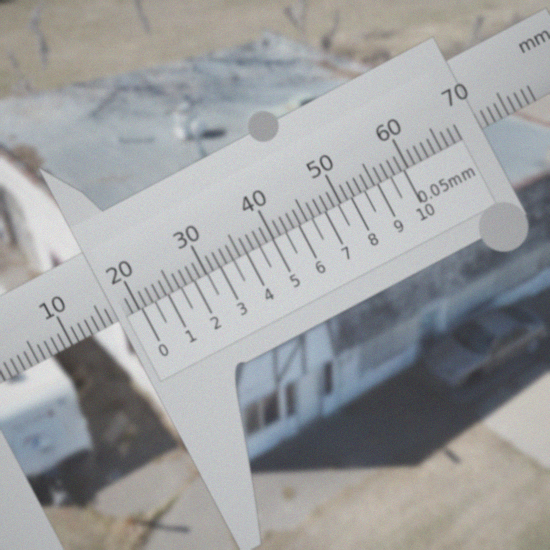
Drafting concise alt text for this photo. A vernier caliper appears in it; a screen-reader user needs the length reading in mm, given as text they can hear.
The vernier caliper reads 20.4 mm
